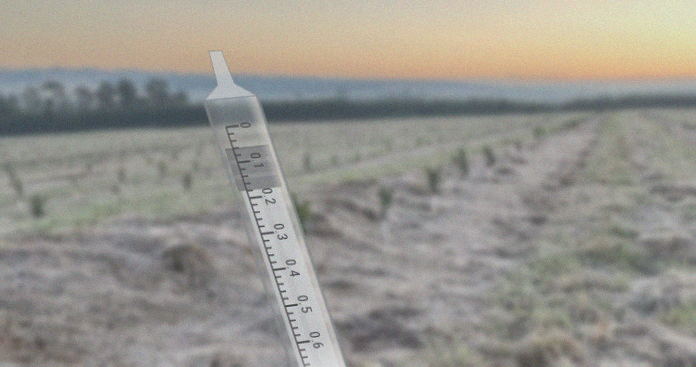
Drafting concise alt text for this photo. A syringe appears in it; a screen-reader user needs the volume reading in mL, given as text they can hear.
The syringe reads 0.06 mL
